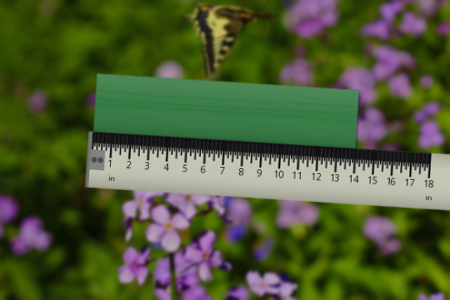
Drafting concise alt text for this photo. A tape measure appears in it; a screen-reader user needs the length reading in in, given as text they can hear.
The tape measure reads 14 in
